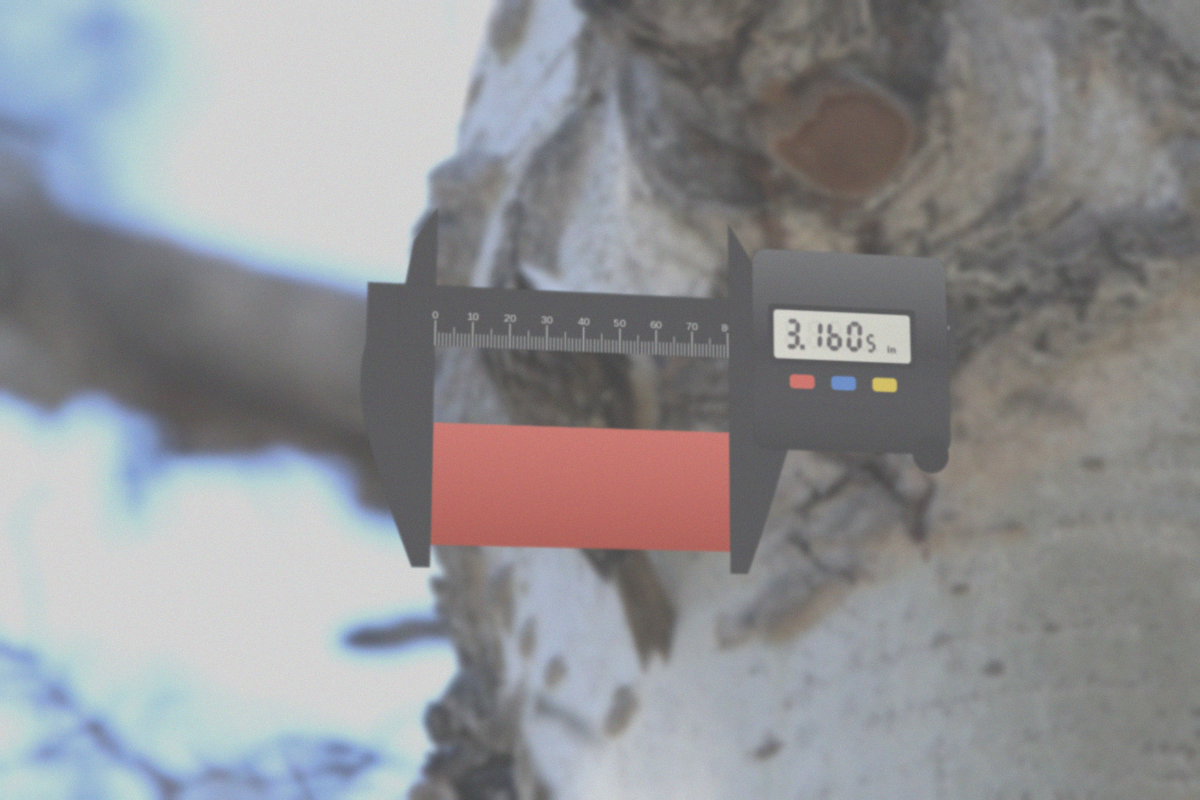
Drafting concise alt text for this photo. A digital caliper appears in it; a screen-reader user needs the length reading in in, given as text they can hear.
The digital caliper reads 3.1605 in
